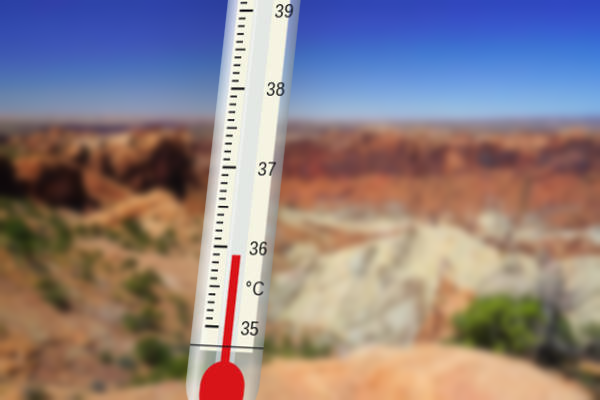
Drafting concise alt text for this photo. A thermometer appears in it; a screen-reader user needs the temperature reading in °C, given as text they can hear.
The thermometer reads 35.9 °C
